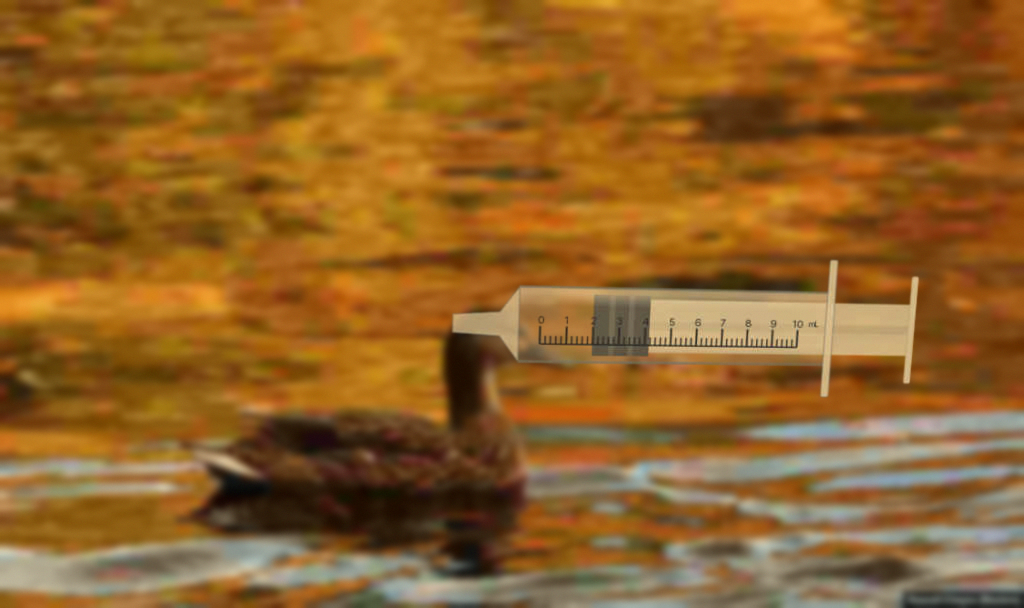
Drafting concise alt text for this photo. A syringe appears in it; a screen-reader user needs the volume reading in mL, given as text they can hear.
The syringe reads 2 mL
